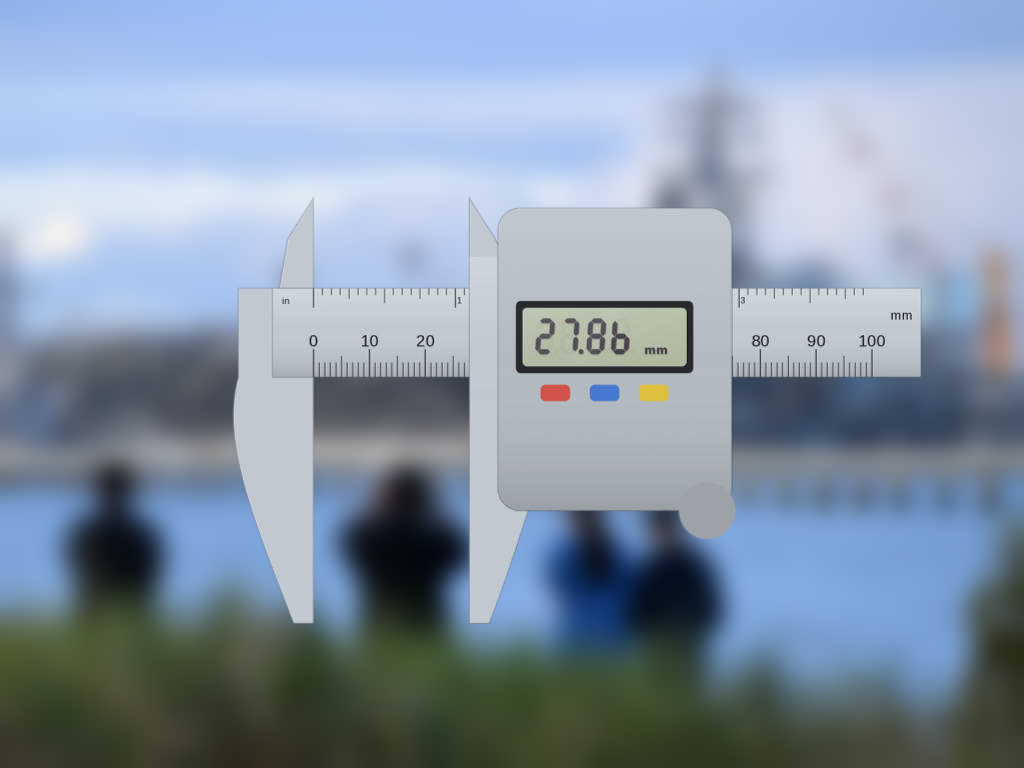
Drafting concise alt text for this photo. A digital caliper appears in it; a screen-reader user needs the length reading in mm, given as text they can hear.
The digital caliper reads 27.86 mm
